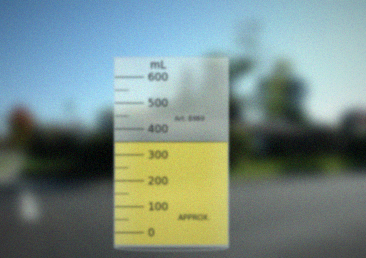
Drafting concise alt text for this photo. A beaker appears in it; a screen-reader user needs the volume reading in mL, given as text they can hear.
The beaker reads 350 mL
